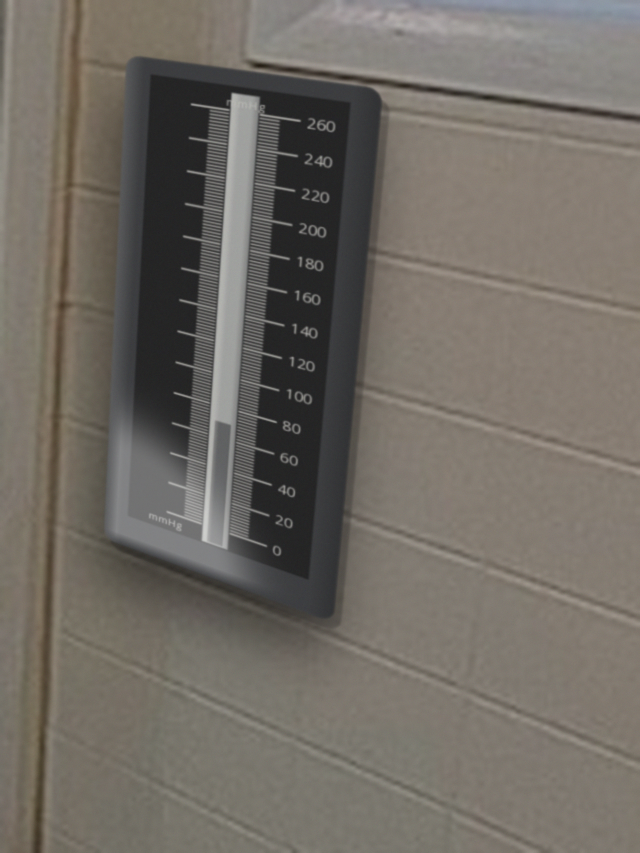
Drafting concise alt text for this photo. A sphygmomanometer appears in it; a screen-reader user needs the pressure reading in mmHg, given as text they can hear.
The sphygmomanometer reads 70 mmHg
